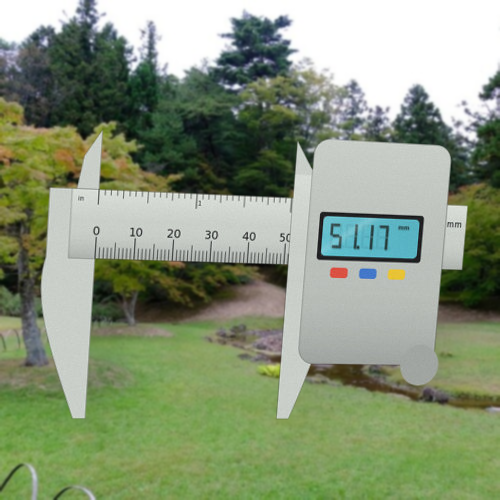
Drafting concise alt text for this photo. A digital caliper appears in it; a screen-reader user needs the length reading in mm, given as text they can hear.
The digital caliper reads 51.17 mm
